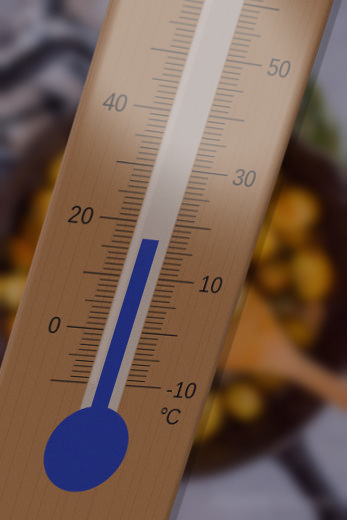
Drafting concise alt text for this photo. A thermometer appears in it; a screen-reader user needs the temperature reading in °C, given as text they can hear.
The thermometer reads 17 °C
